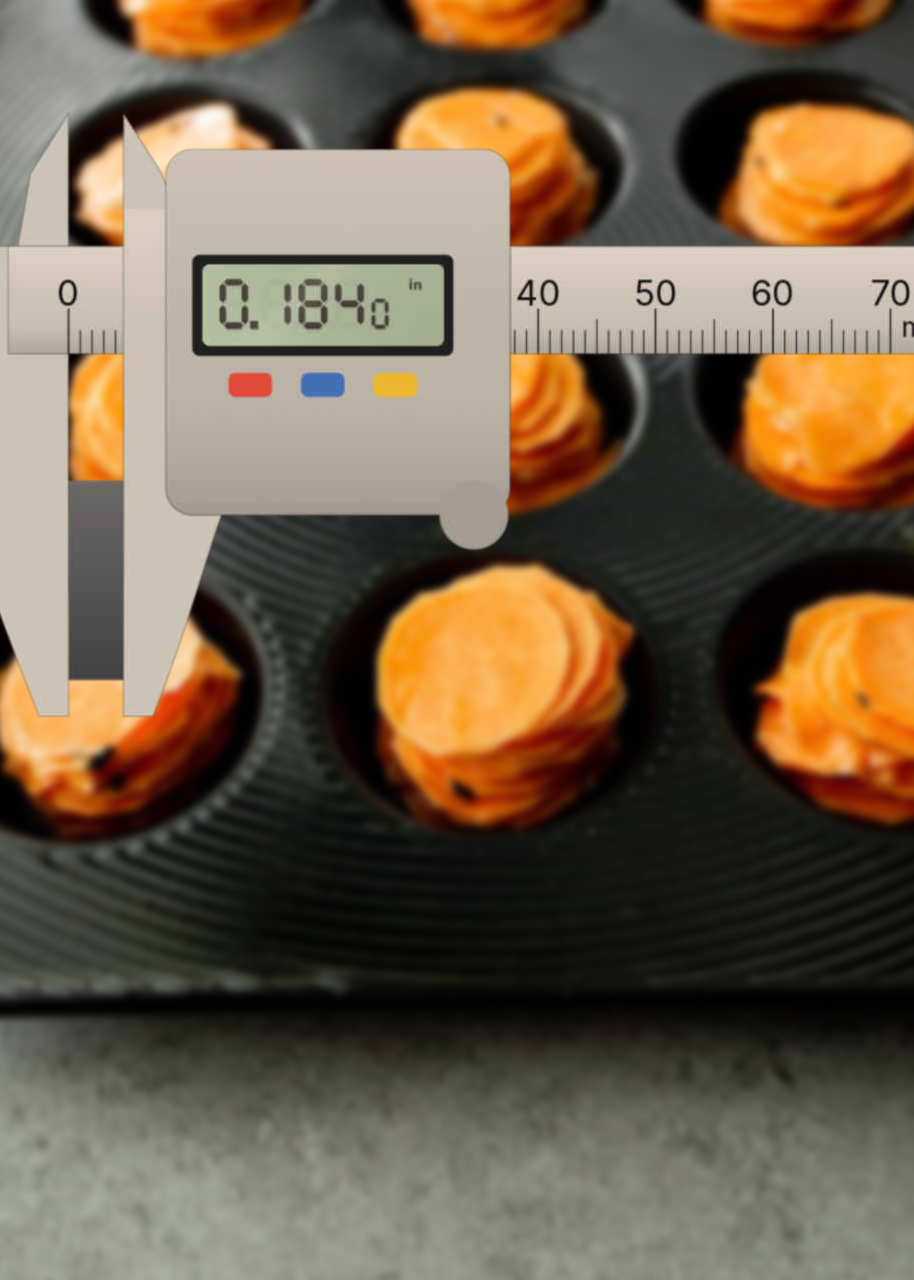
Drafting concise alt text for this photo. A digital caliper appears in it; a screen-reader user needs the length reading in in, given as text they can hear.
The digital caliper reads 0.1840 in
